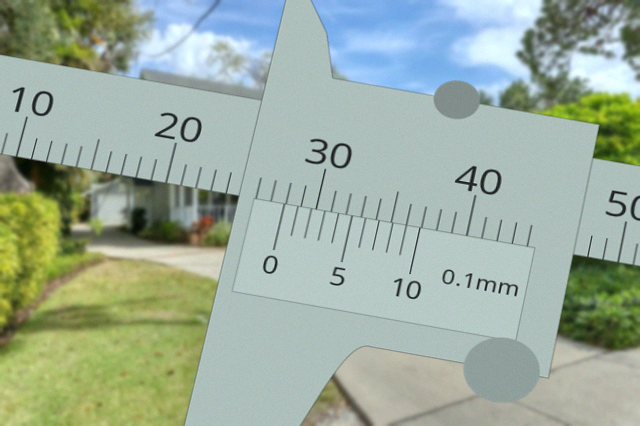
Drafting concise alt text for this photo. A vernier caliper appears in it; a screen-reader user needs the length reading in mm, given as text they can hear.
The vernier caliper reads 27.9 mm
